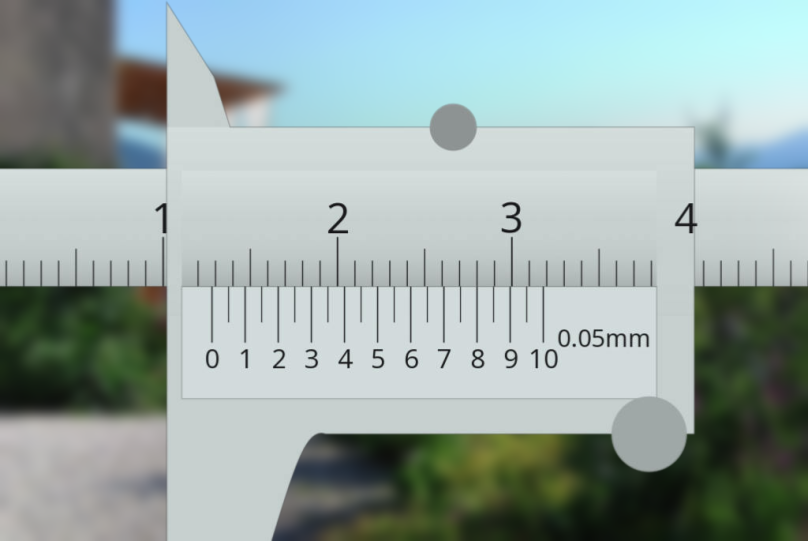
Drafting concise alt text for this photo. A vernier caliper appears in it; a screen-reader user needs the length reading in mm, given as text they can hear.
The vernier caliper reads 12.8 mm
